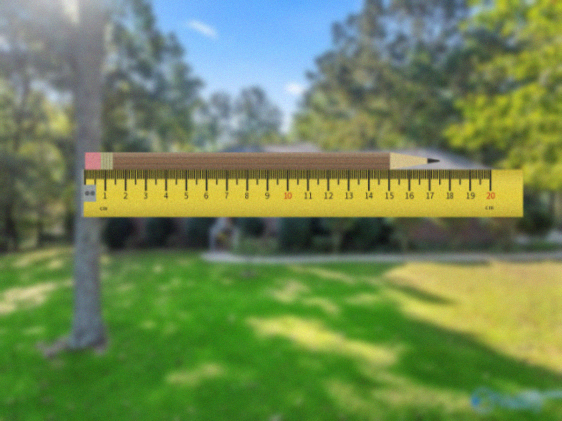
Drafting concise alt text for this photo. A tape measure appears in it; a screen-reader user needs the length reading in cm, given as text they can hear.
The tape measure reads 17.5 cm
